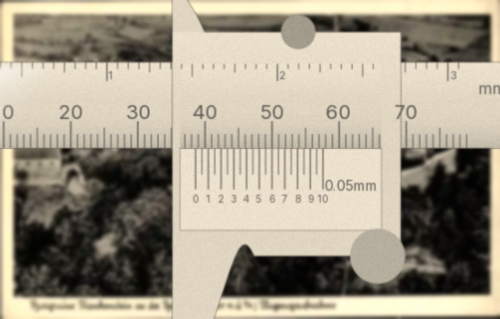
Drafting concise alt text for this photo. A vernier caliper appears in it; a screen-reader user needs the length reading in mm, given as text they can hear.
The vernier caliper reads 38.6 mm
